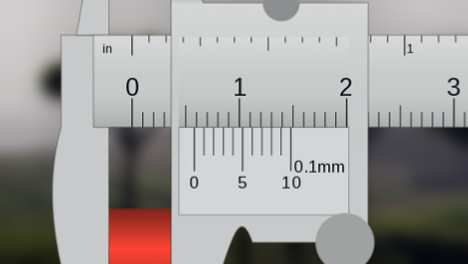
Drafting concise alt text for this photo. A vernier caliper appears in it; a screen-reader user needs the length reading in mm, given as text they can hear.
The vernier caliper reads 5.8 mm
